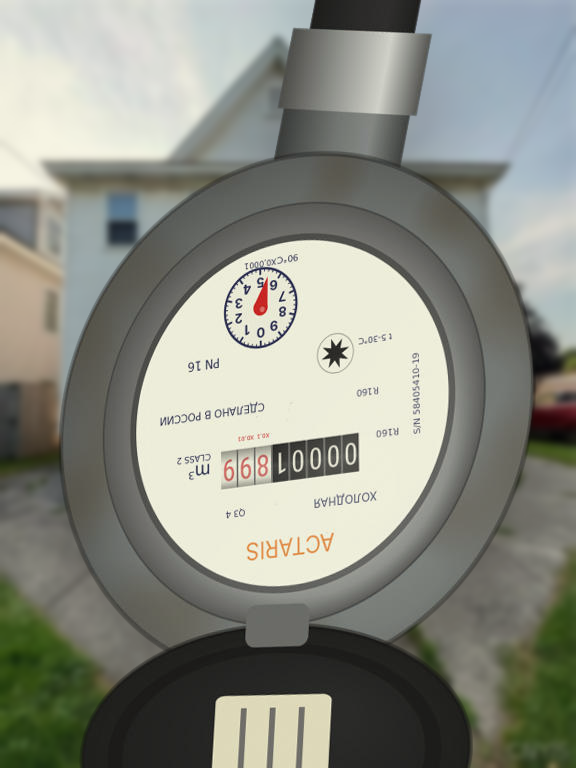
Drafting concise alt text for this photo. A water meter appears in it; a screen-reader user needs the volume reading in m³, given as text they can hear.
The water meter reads 1.8995 m³
